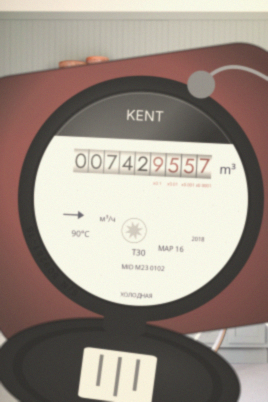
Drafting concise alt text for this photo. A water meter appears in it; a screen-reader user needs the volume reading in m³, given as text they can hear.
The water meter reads 742.9557 m³
